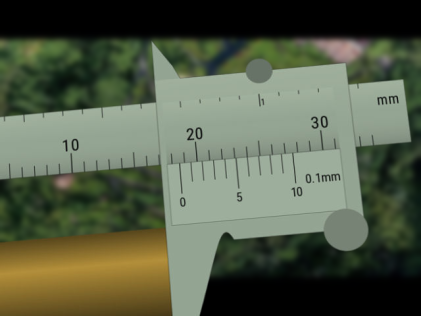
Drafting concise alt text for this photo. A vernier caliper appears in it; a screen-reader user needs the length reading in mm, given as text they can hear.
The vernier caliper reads 18.6 mm
